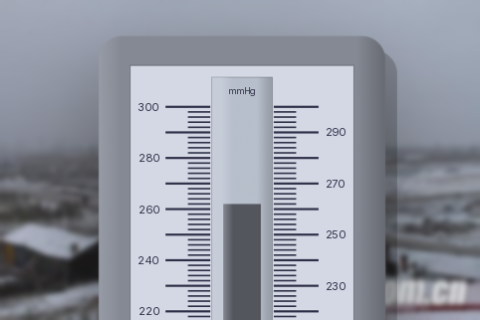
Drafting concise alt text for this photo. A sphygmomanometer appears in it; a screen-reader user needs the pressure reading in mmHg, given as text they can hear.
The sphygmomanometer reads 262 mmHg
